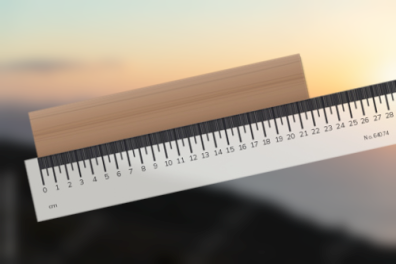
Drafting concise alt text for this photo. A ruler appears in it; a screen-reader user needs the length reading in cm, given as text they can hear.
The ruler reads 22 cm
